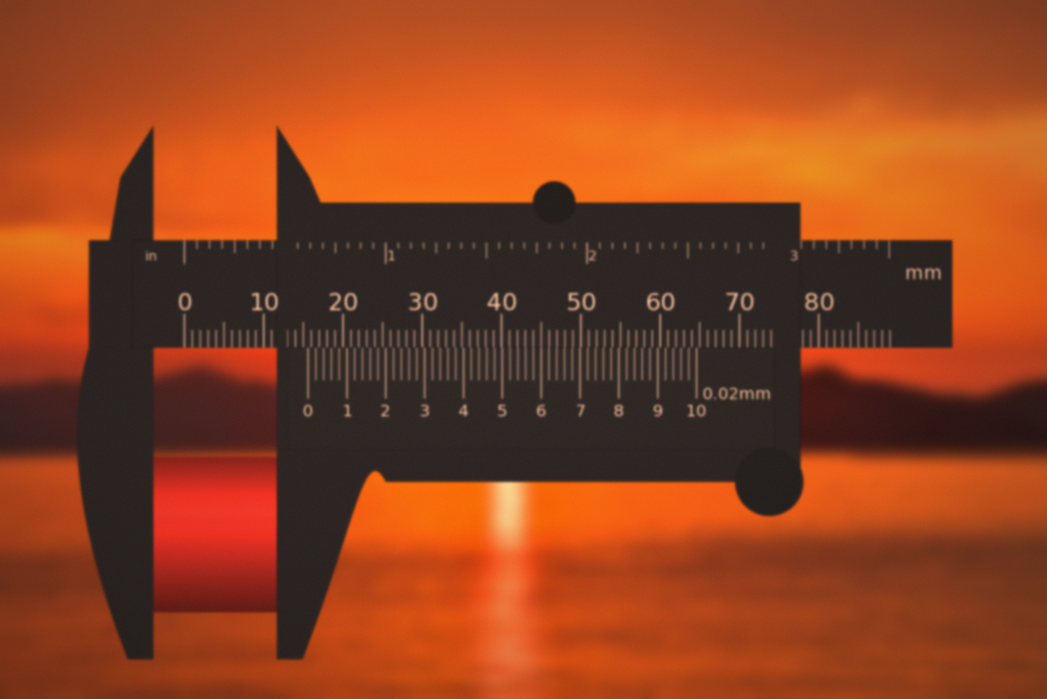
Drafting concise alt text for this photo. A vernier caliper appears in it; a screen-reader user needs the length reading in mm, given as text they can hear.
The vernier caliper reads 15.6 mm
